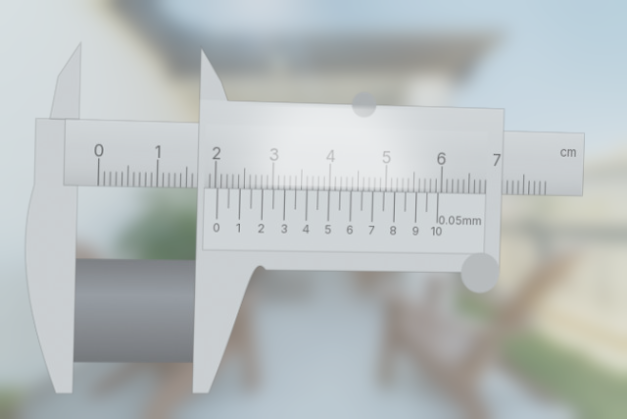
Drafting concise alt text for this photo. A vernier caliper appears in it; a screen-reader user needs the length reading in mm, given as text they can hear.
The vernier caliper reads 20.4 mm
